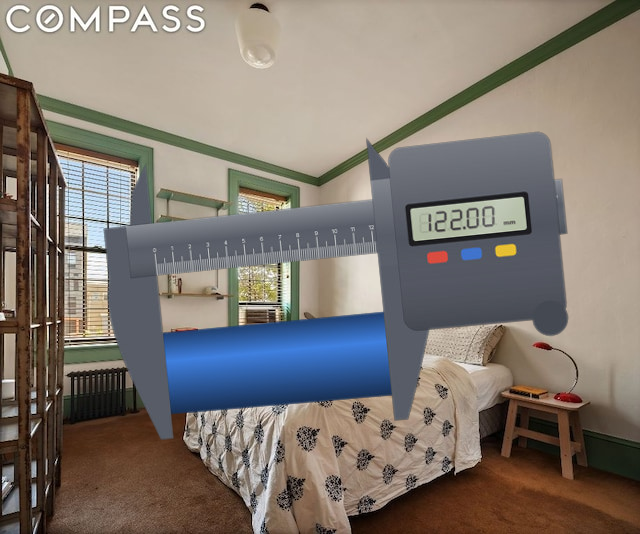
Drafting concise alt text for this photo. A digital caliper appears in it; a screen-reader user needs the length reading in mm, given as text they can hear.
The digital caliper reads 122.00 mm
